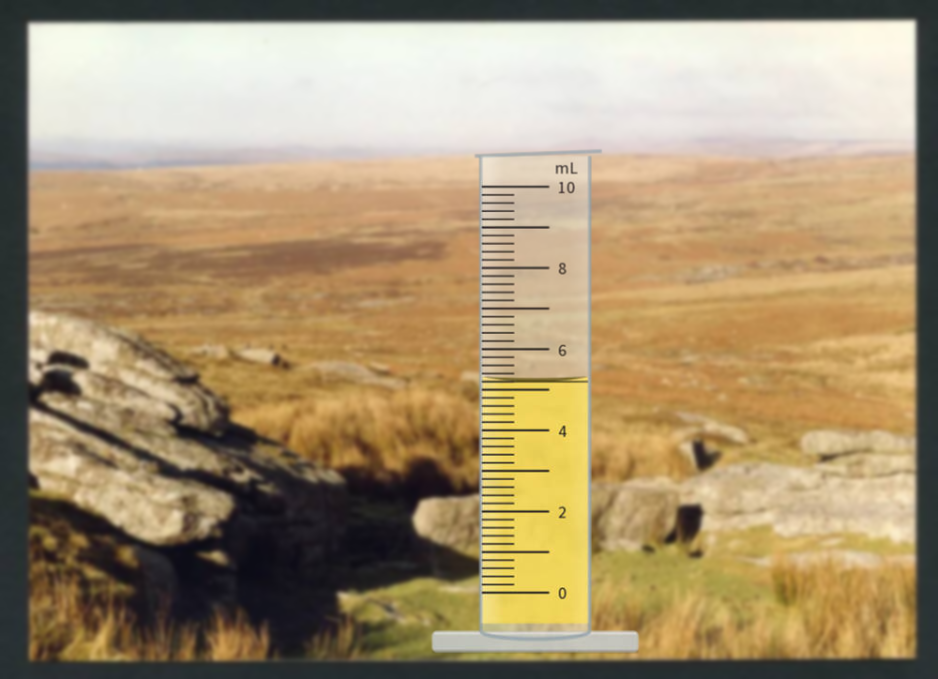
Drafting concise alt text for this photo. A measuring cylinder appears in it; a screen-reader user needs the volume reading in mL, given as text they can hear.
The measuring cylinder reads 5.2 mL
